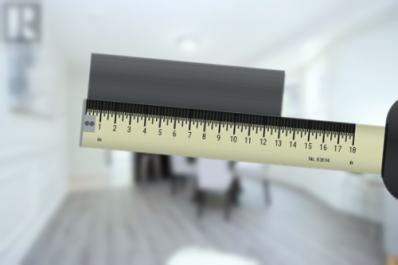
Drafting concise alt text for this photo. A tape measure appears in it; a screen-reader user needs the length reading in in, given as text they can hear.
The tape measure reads 13 in
